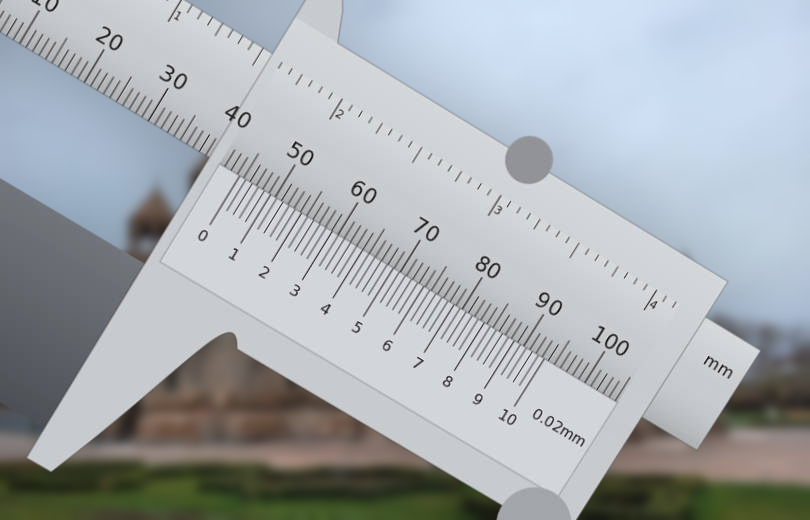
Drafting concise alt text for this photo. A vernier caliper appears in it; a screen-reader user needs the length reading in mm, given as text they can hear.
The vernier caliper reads 44.4 mm
